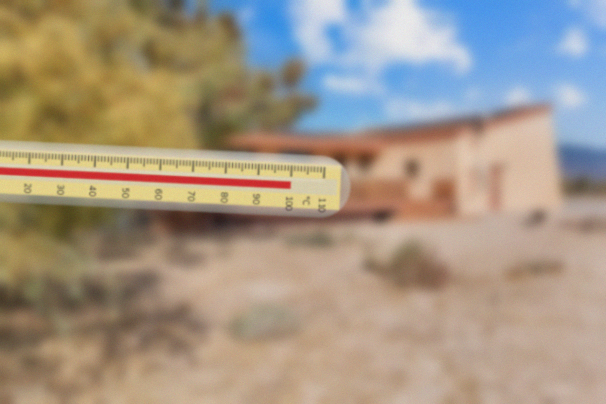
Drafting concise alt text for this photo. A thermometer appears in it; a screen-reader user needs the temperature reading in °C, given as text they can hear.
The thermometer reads 100 °C
